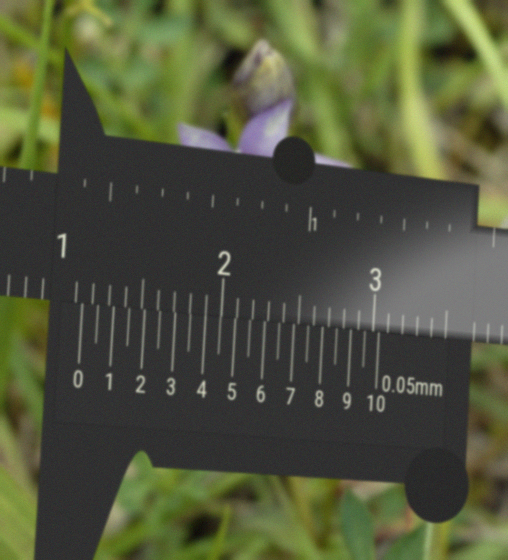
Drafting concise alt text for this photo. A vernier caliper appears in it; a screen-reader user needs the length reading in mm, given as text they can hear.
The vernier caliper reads 11.4 mm
